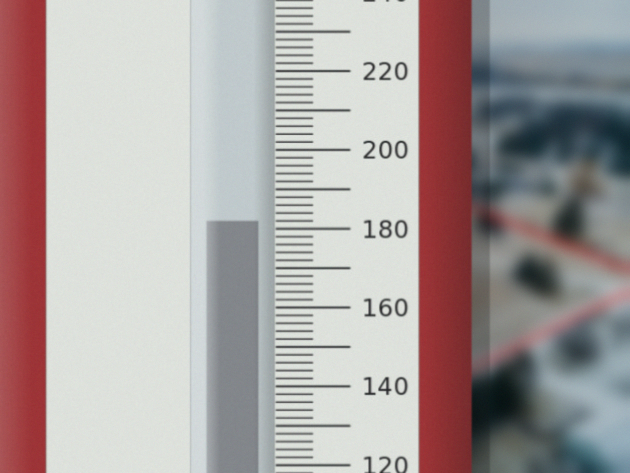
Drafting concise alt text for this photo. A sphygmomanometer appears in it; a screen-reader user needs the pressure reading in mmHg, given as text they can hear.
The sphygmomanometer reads 182 mmHg
